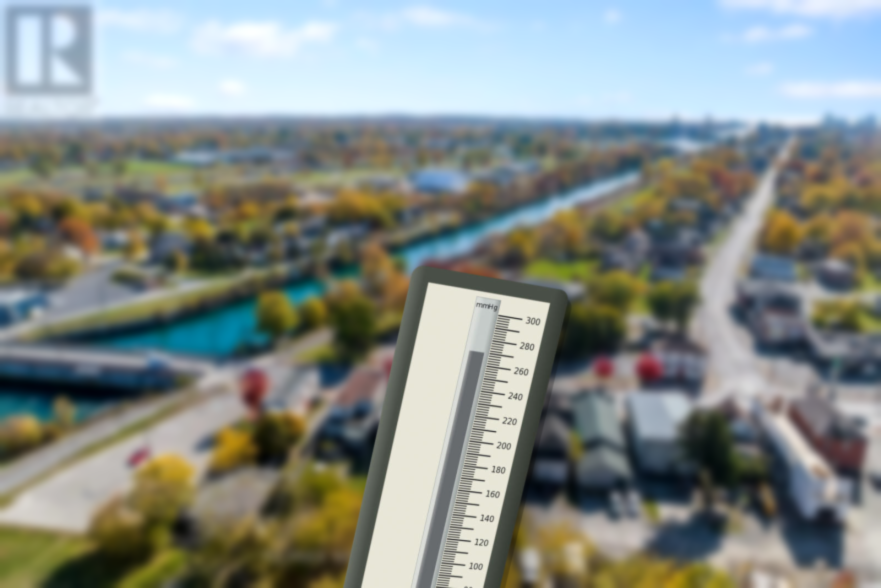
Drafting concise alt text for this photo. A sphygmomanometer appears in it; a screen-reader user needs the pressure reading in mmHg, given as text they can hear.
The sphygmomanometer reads 270 mmHg
